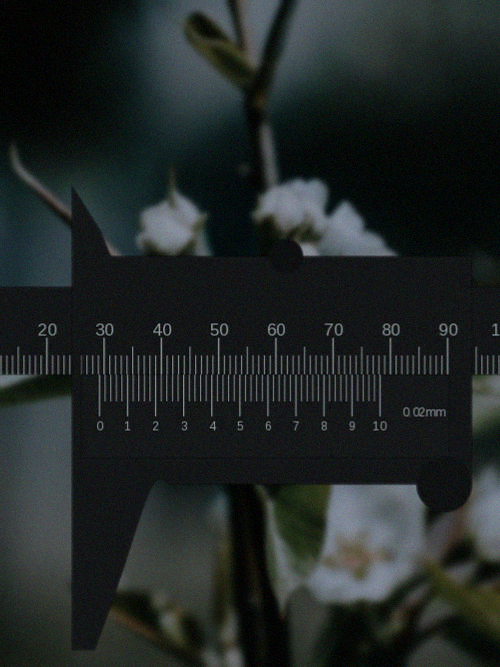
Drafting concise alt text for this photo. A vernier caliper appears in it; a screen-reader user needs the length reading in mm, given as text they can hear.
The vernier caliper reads 29.2 mm
